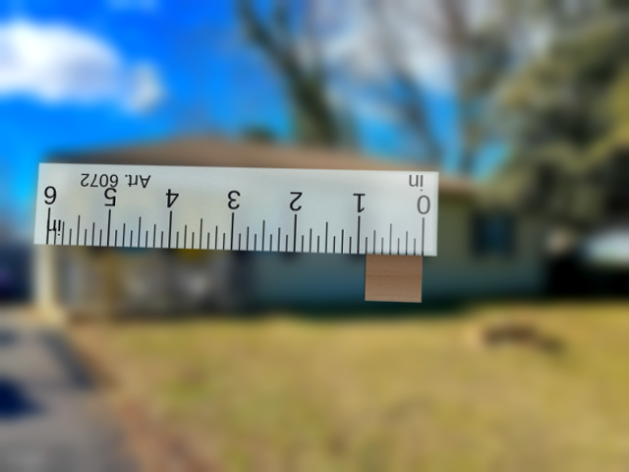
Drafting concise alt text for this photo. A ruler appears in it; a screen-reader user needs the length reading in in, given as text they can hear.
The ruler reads 0.875 in
